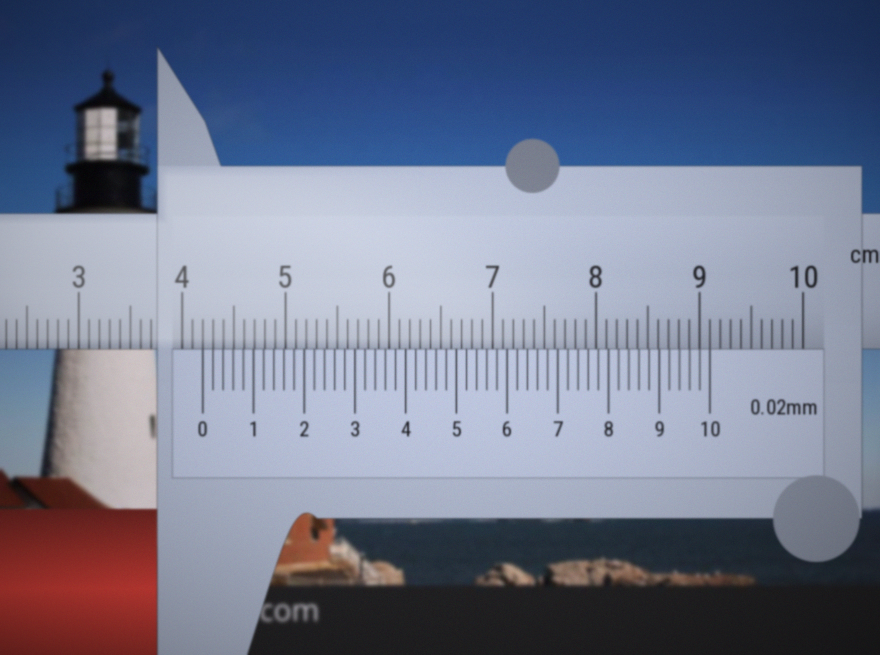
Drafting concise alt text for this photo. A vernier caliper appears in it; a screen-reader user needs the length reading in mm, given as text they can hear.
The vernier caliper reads 42.0 mm
